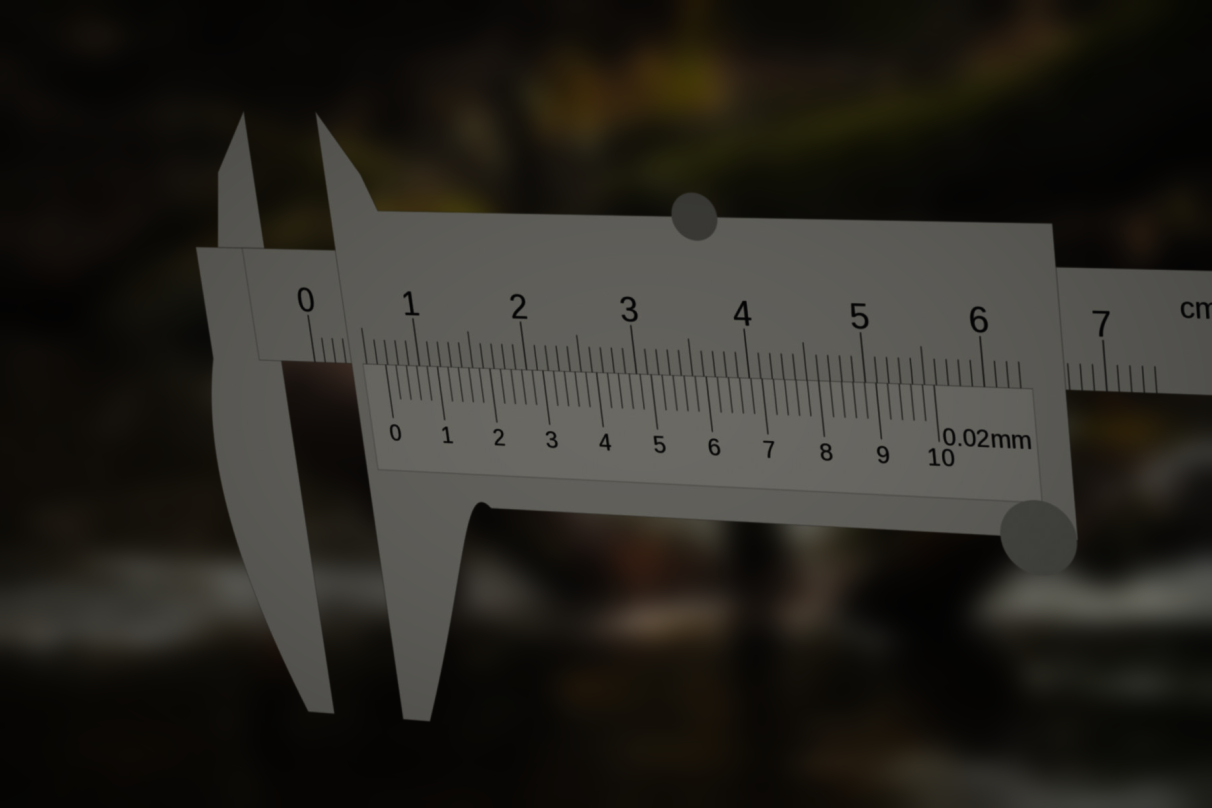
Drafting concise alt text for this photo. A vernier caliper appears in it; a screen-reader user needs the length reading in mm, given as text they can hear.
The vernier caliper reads 6.8 mm
